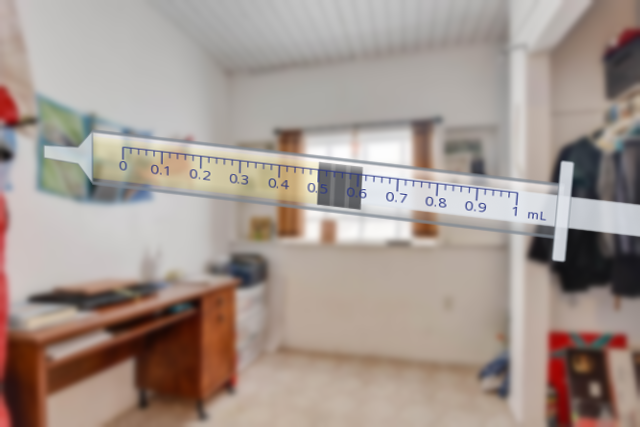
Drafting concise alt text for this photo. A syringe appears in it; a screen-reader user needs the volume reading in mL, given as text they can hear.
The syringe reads 0.5 mL
